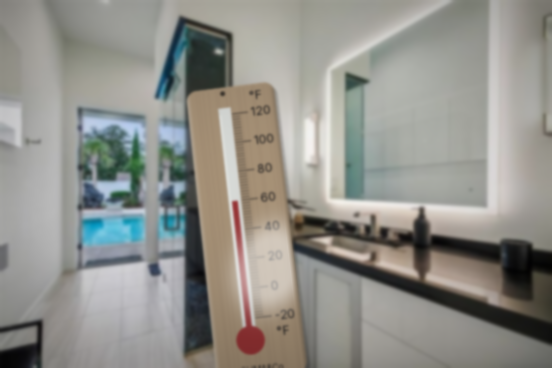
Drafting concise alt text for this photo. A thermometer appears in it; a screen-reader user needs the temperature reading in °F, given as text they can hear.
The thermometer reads 60 °F
